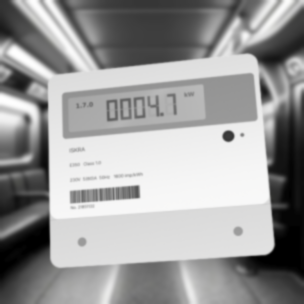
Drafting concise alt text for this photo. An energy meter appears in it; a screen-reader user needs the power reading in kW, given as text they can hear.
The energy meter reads 4.7 kW
